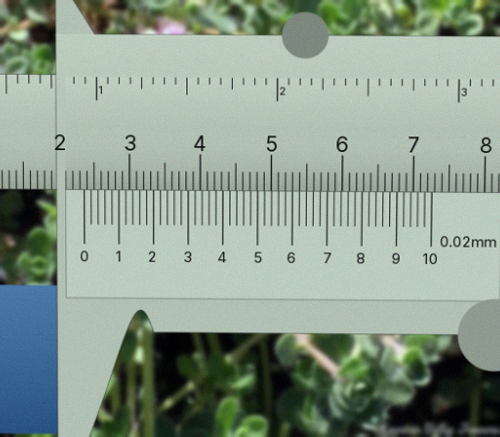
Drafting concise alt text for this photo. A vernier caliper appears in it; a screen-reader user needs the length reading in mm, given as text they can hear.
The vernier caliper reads 23.6 mm
